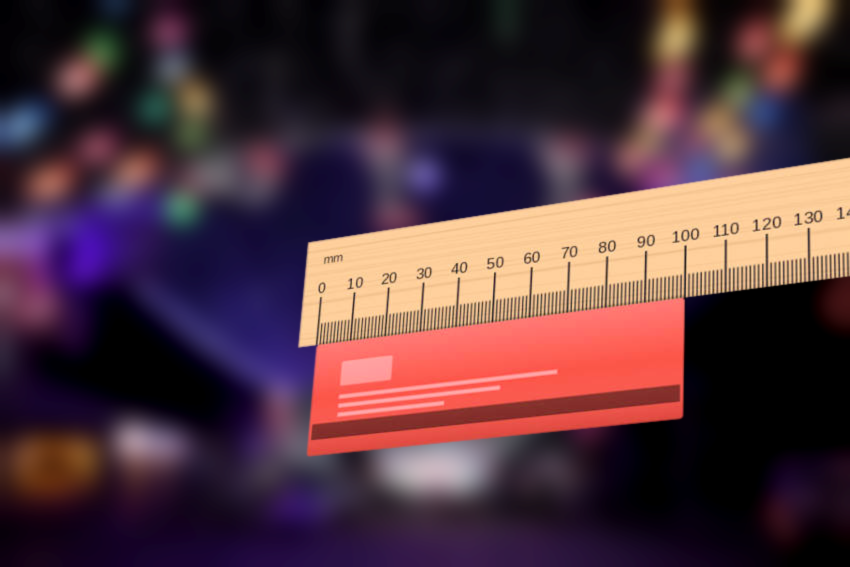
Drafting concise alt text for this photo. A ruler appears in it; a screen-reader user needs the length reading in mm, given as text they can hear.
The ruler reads 100 mm
